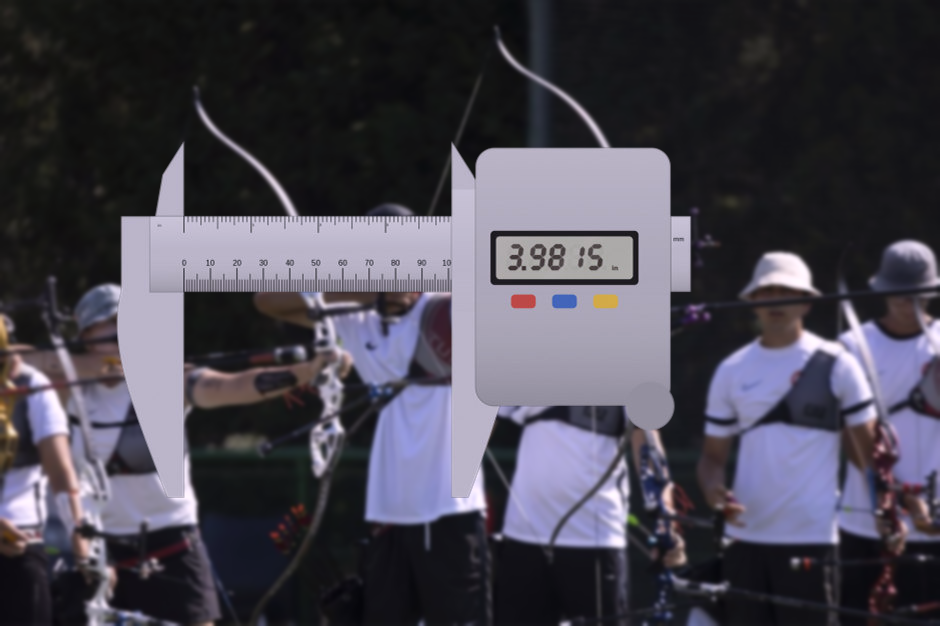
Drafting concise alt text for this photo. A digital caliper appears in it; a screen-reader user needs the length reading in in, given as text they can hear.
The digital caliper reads 3.9815 in
